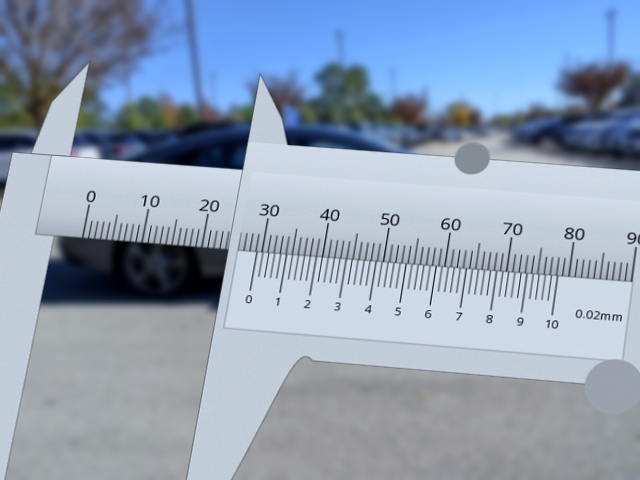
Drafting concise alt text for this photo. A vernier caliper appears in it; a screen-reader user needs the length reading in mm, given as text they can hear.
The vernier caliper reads 29.2 mm
